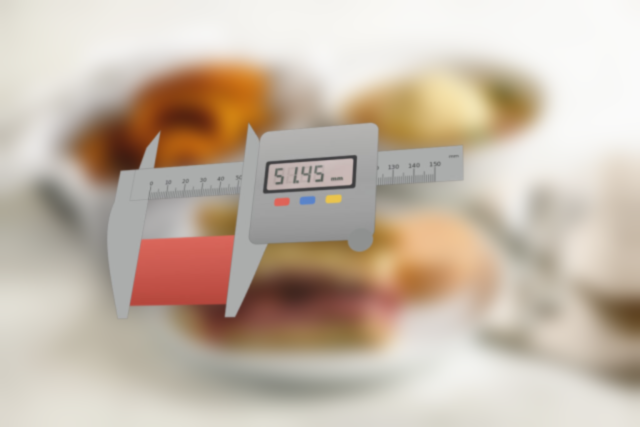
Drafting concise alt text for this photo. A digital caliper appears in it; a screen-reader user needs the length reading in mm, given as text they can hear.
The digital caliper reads 51.45 mm
